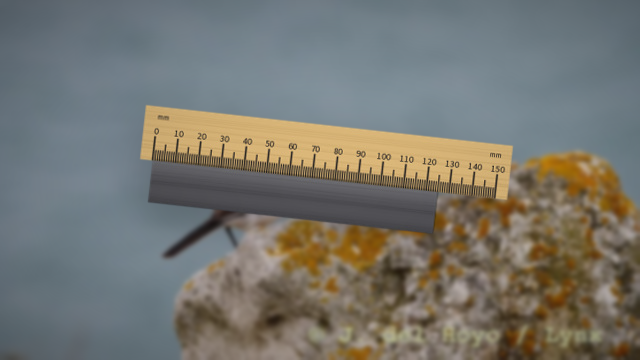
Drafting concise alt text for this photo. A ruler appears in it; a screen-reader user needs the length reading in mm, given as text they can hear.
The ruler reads 125 mm
